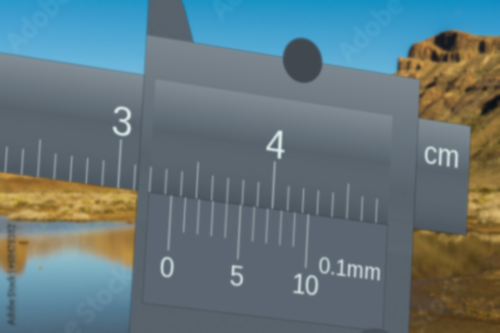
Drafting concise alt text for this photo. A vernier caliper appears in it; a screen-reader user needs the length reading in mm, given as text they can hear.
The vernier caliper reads 33.4 mm
